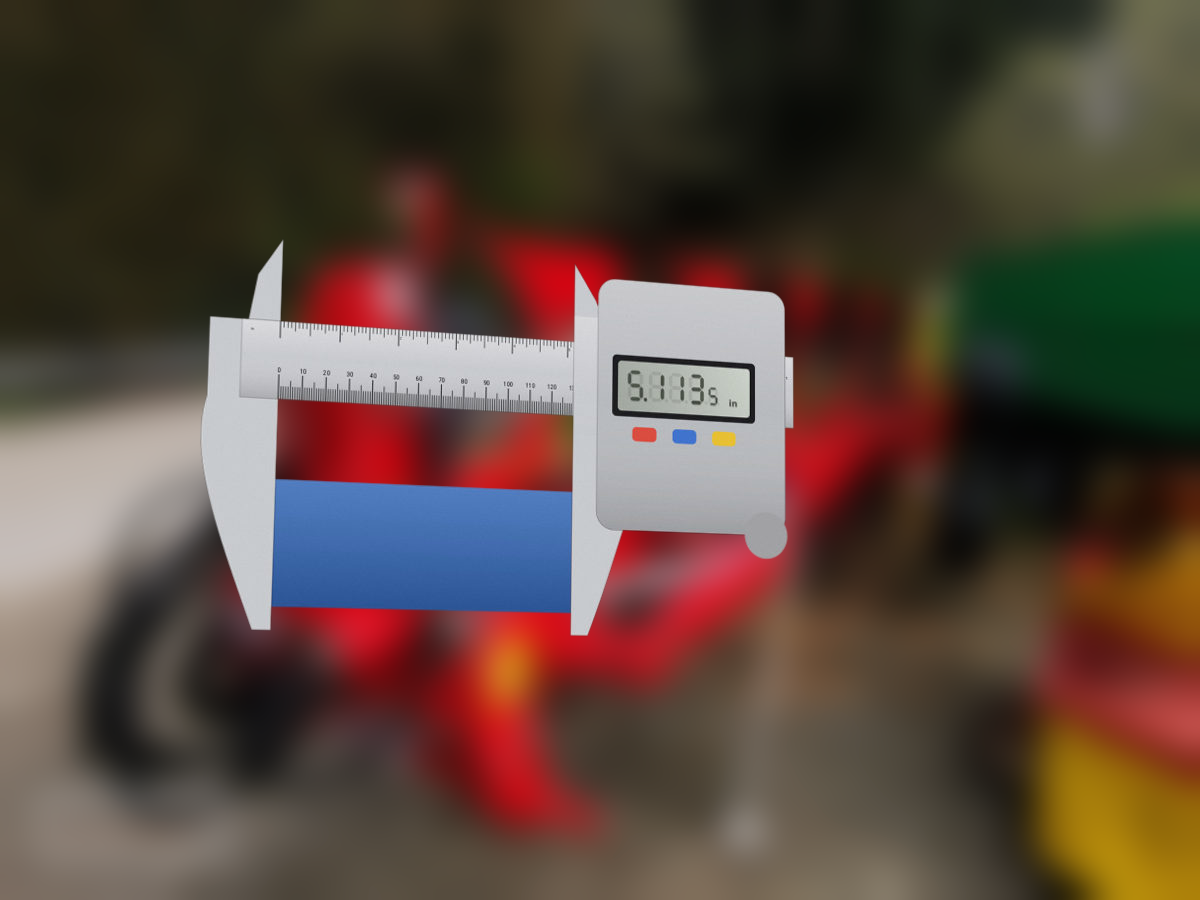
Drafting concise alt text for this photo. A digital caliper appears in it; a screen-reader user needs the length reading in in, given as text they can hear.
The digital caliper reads 5.1135 in
